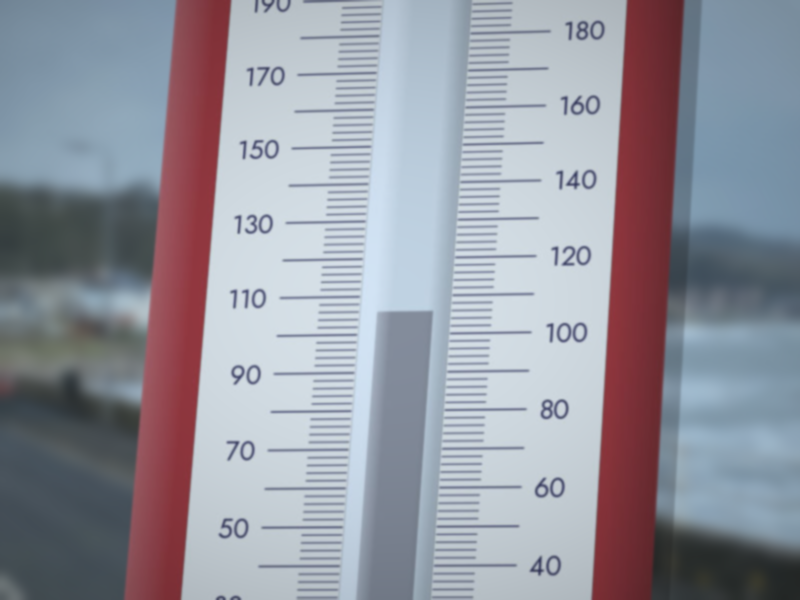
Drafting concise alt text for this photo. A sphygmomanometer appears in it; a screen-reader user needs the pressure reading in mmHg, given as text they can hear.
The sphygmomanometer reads 106 mmHg
